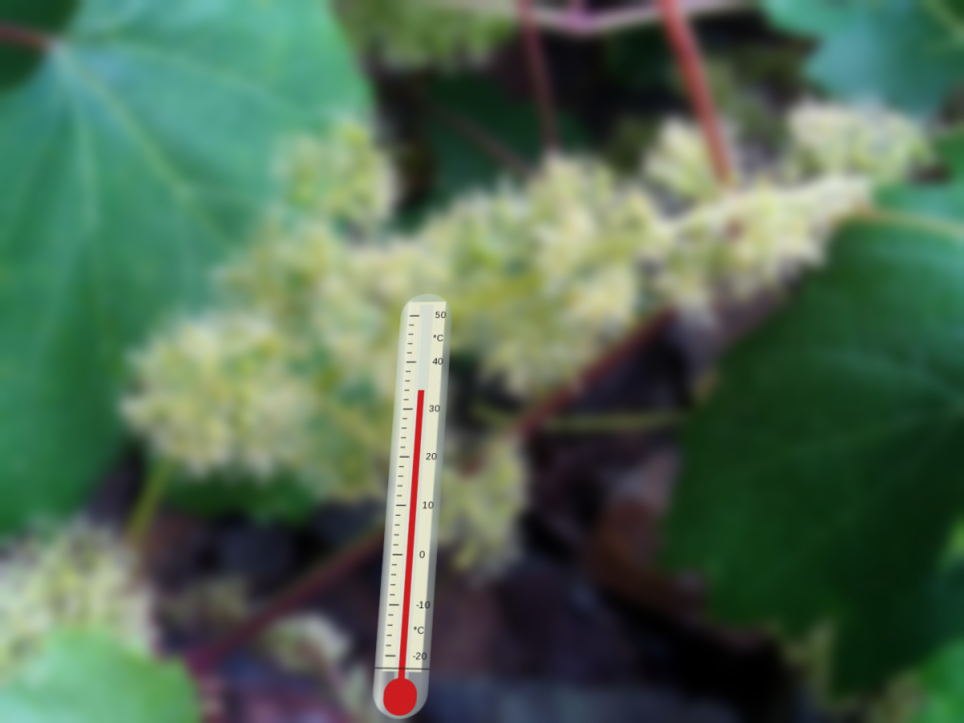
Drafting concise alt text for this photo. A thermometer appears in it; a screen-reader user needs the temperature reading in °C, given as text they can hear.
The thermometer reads 34 °C
